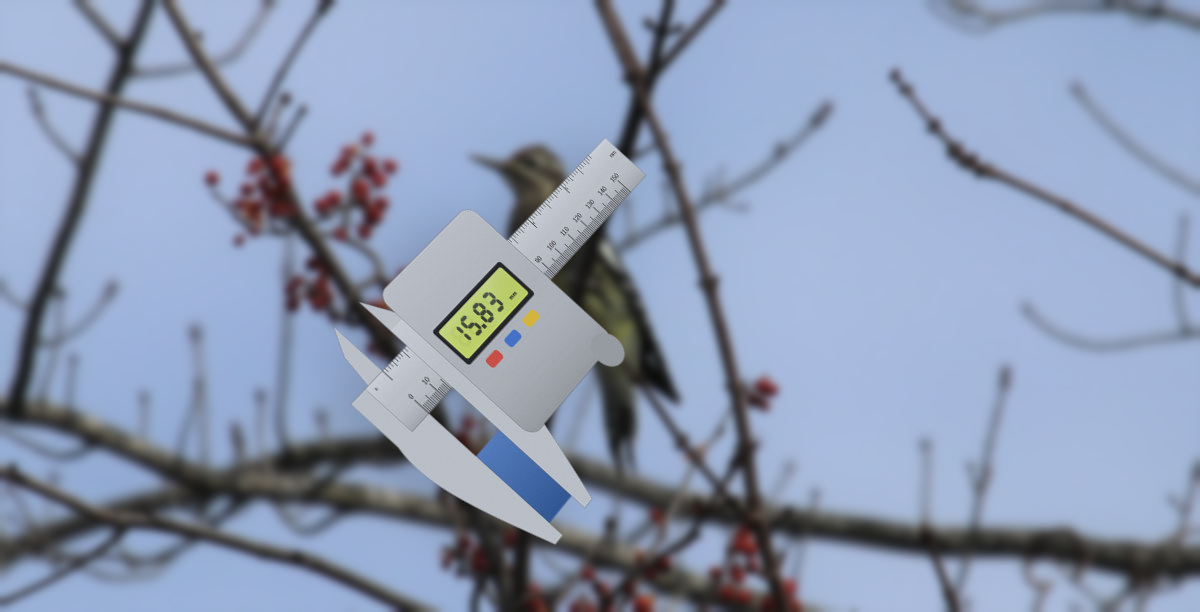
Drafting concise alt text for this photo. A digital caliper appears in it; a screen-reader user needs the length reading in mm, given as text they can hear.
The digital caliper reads 15.83 mm
